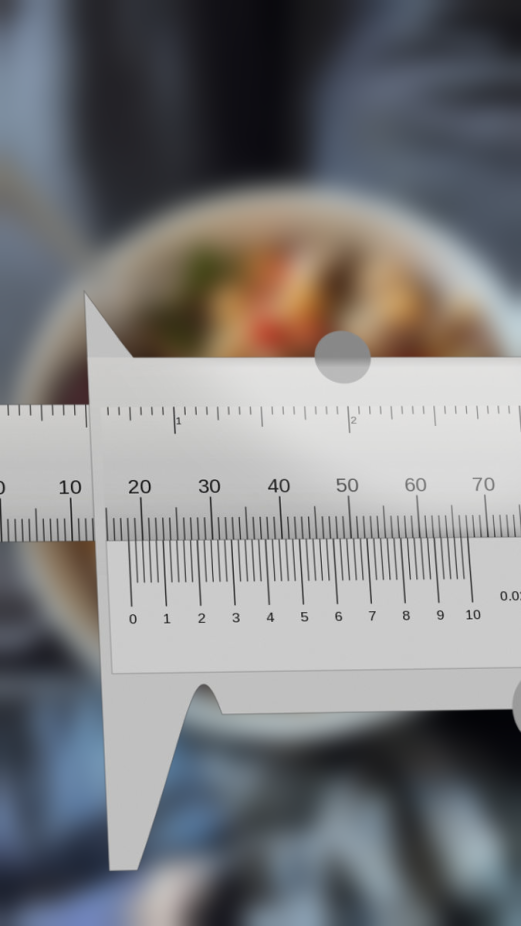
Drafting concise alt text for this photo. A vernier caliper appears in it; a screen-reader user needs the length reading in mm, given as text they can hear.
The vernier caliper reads 18.0 mm
